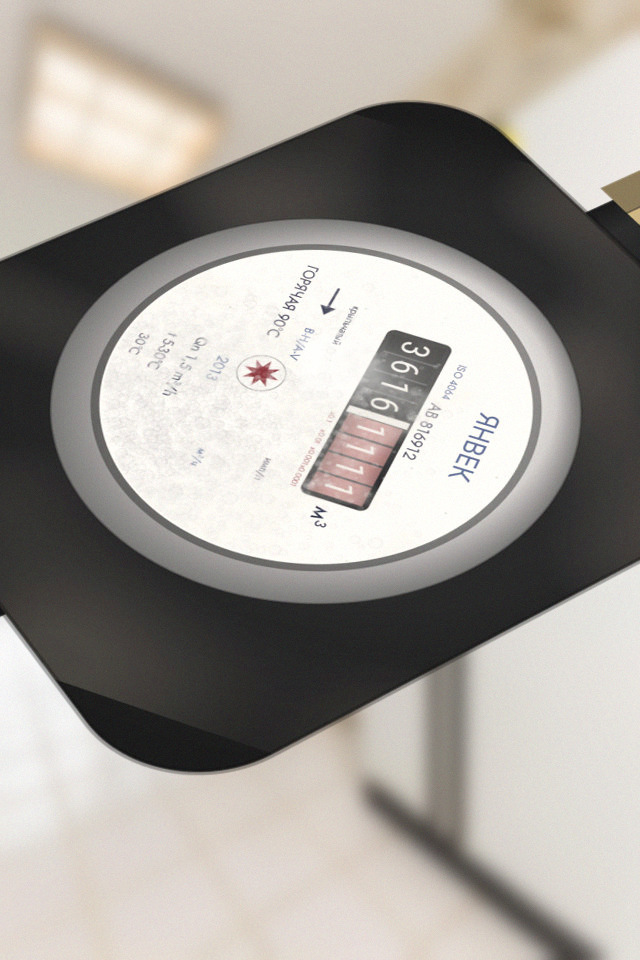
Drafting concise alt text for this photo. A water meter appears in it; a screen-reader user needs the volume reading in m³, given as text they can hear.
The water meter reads 3616.1111 m³
